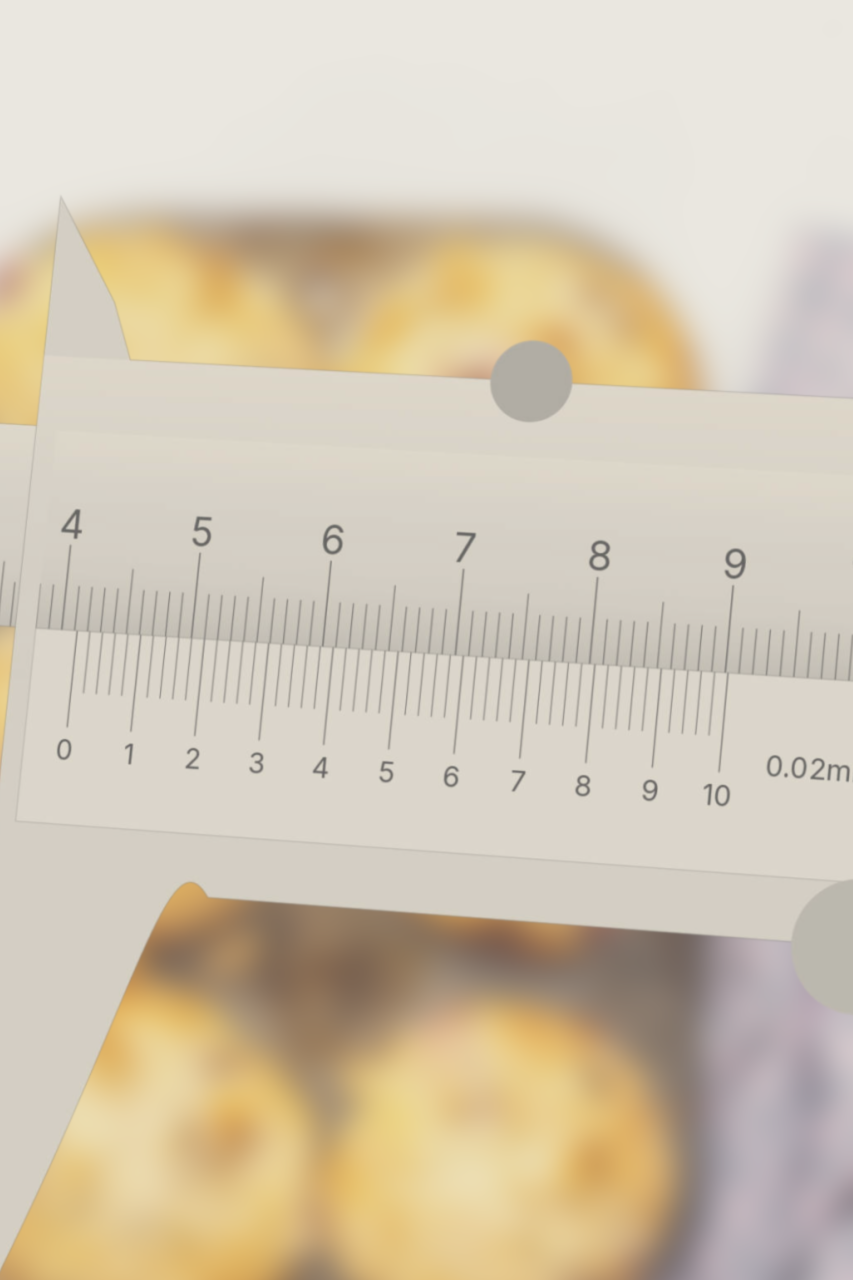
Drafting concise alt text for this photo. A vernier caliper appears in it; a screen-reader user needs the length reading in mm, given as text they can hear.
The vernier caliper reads 41.2 mm
